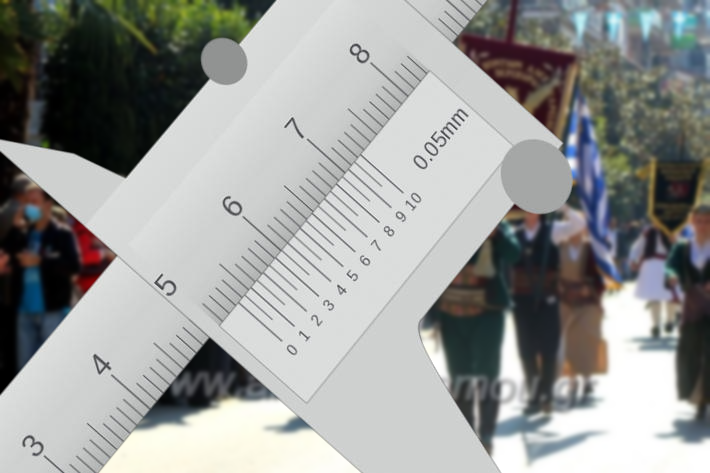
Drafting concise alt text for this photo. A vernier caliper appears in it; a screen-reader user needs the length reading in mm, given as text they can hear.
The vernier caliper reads 53.4 mm
